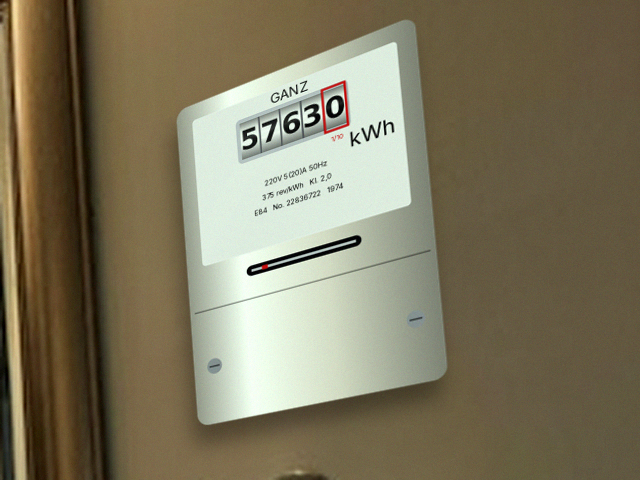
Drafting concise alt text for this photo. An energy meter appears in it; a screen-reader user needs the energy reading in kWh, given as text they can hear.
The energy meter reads 5763.0 kWh
